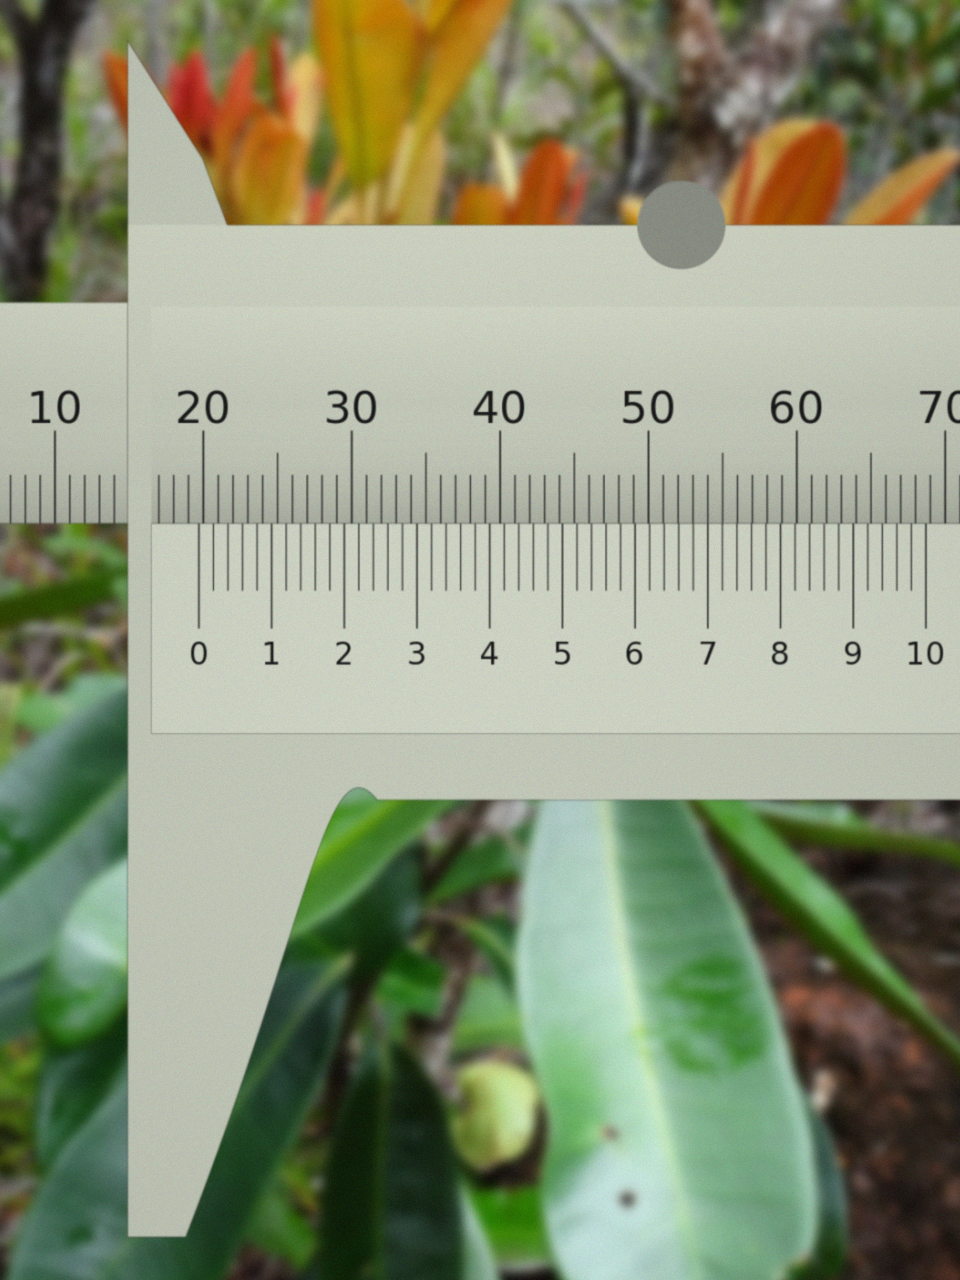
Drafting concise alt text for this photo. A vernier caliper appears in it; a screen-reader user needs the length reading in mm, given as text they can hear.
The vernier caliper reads 19.7 mm
